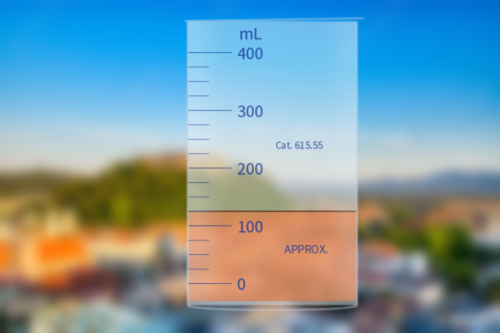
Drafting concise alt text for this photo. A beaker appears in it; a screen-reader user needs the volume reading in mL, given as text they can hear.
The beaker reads 125 mL
